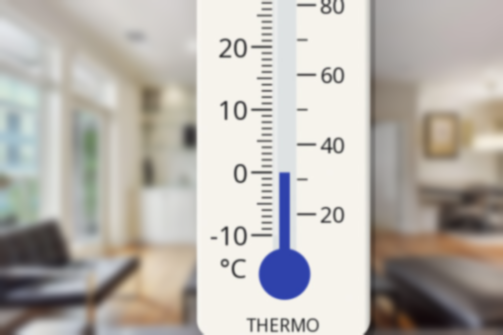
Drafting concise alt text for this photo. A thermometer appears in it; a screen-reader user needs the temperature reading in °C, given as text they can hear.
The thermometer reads 0 °C
